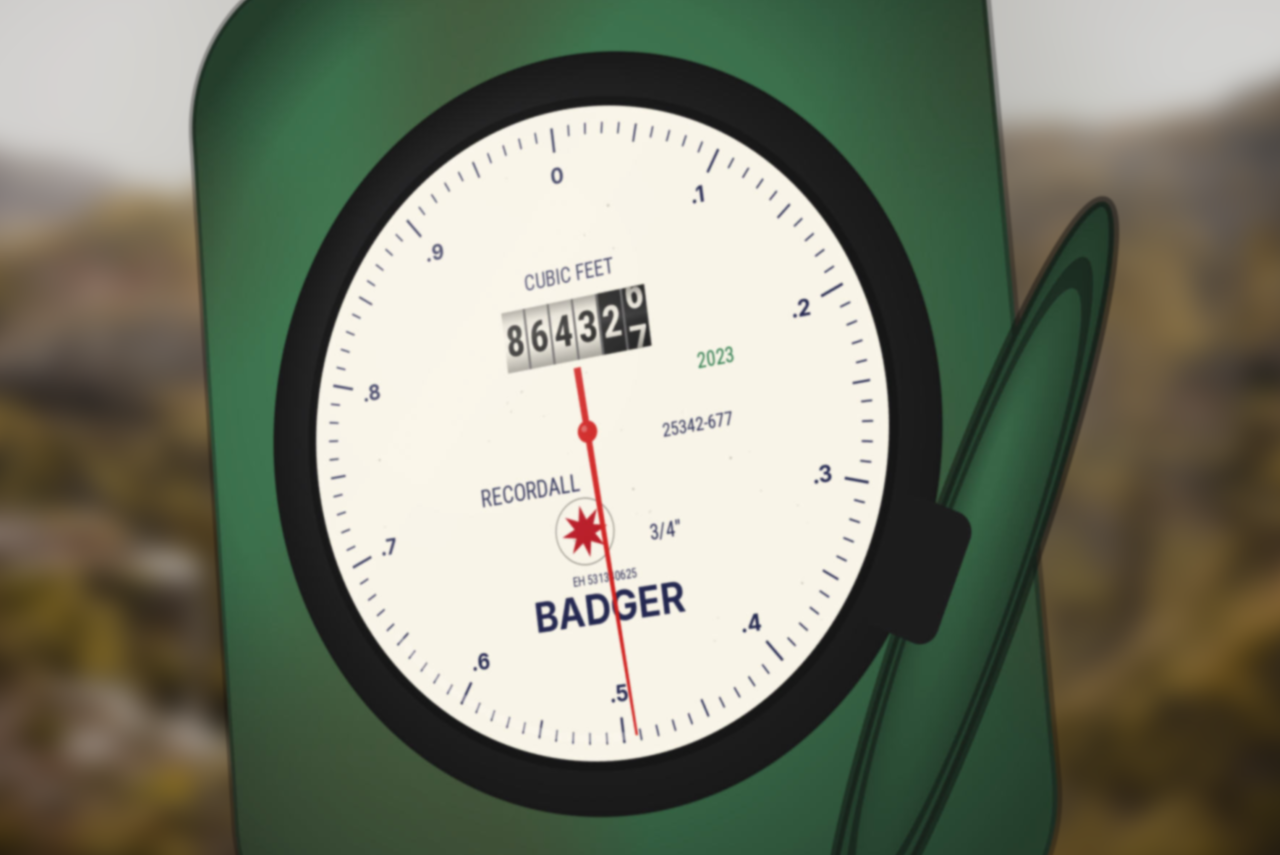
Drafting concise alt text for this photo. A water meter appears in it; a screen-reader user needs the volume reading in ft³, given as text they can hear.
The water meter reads 864326.49 ft³
